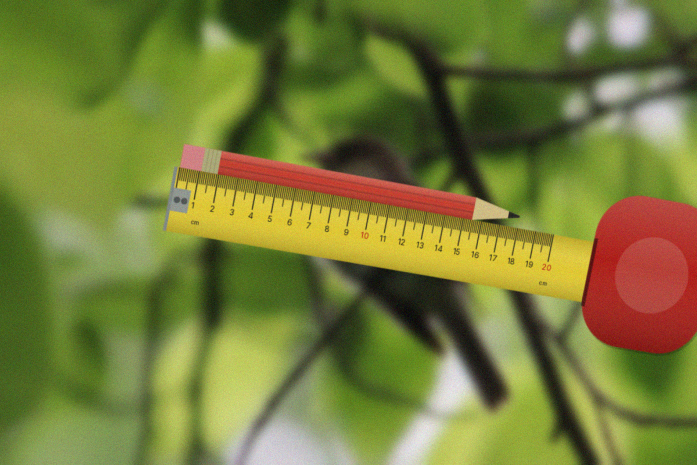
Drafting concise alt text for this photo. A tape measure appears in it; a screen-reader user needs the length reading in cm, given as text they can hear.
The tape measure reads 18 cm
